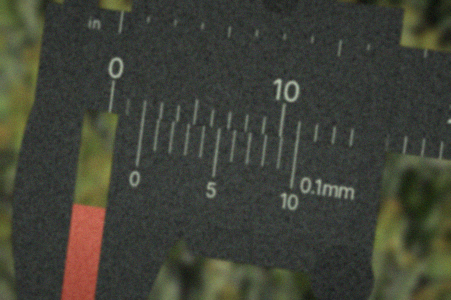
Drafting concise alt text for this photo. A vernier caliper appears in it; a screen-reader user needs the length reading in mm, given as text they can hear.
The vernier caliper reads 2.0 mm
